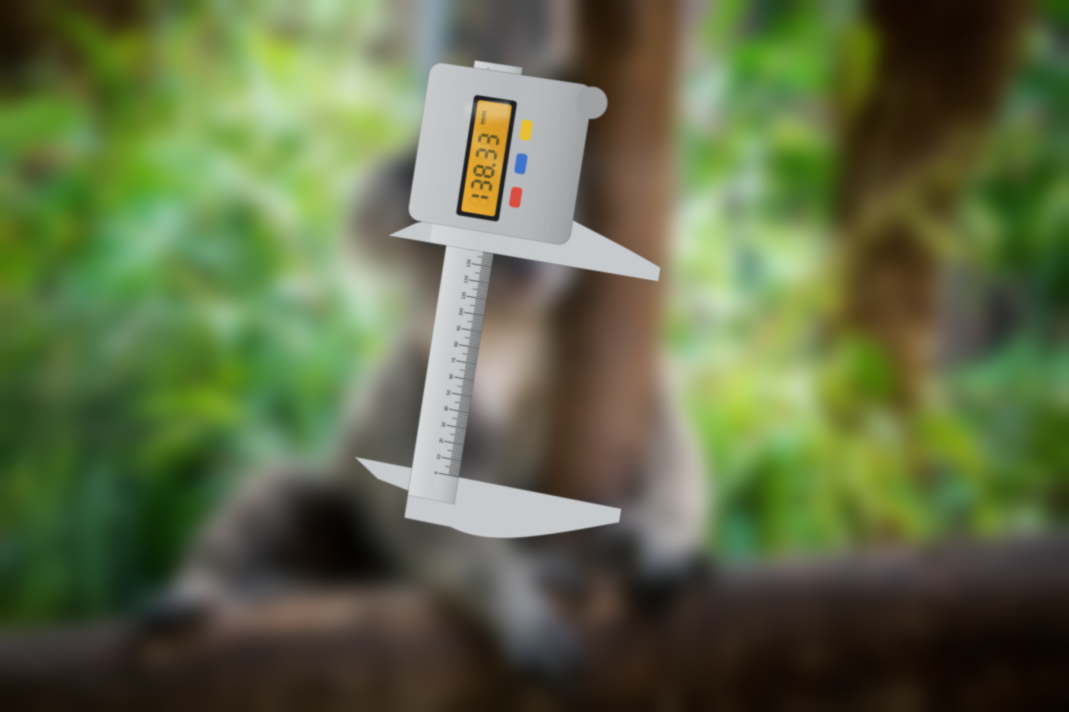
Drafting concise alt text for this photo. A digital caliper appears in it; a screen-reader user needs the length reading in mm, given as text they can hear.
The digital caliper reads 138.33 mm
